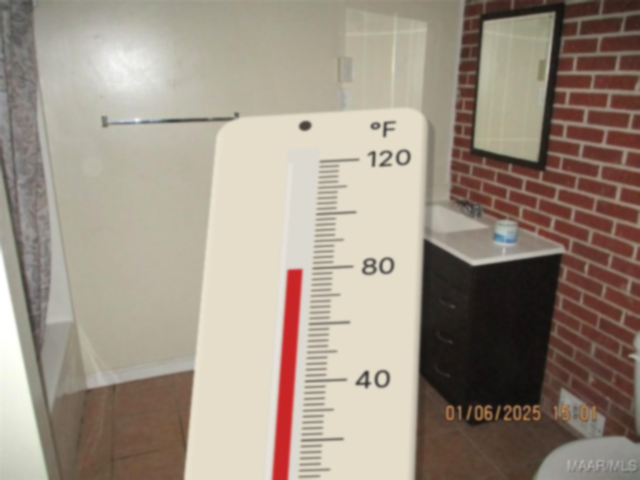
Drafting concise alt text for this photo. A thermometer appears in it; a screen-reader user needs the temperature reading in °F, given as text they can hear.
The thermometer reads 80 °F
